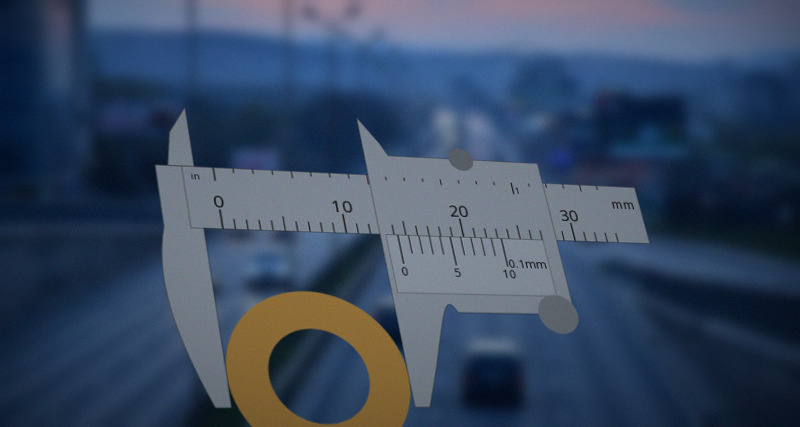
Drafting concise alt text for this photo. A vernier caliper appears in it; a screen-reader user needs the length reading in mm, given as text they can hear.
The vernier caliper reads 14.3 mm
